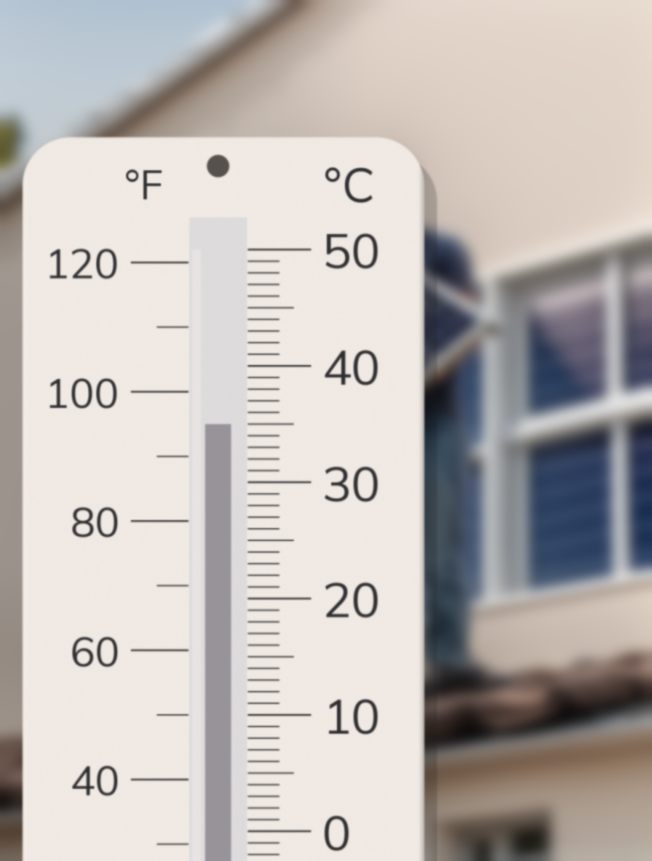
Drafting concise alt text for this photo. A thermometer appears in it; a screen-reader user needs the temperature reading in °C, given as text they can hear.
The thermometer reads 35 °C
